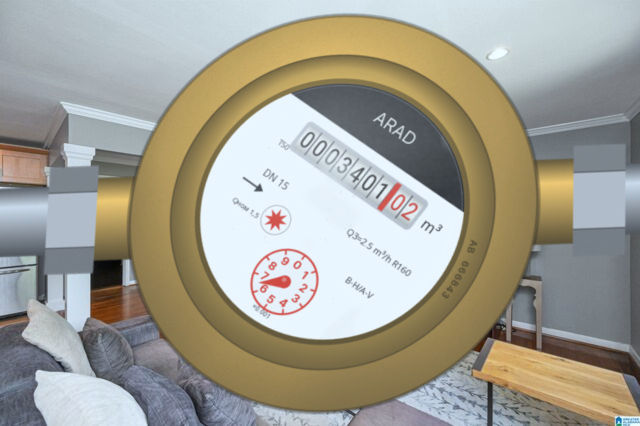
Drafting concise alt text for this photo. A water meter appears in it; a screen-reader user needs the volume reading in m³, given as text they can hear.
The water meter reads 3401.026 m³
